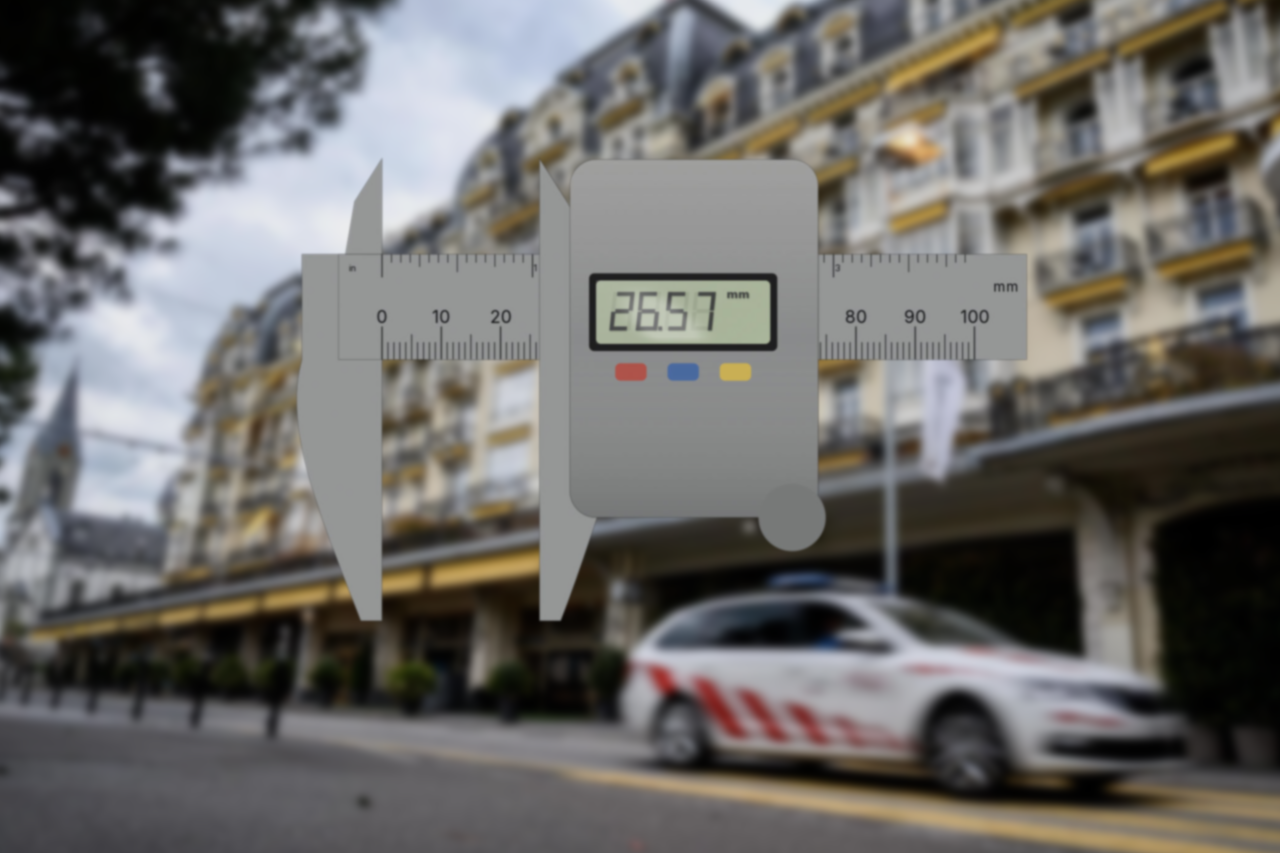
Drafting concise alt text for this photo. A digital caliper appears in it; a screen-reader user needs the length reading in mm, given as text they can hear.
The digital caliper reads 26.57 mm
